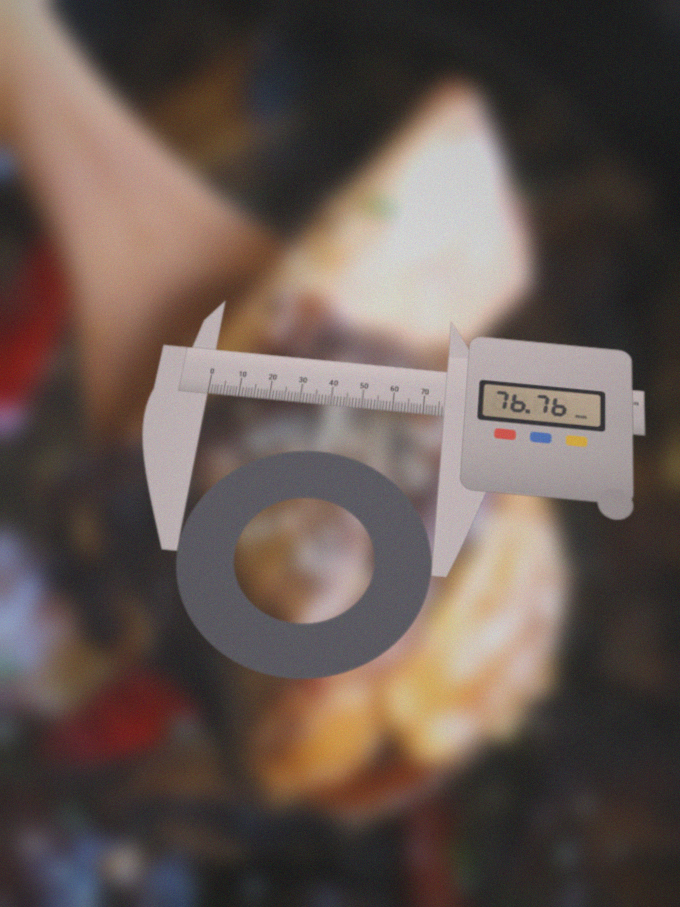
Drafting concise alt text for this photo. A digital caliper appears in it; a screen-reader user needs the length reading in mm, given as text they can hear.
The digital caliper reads 76.76 mm
